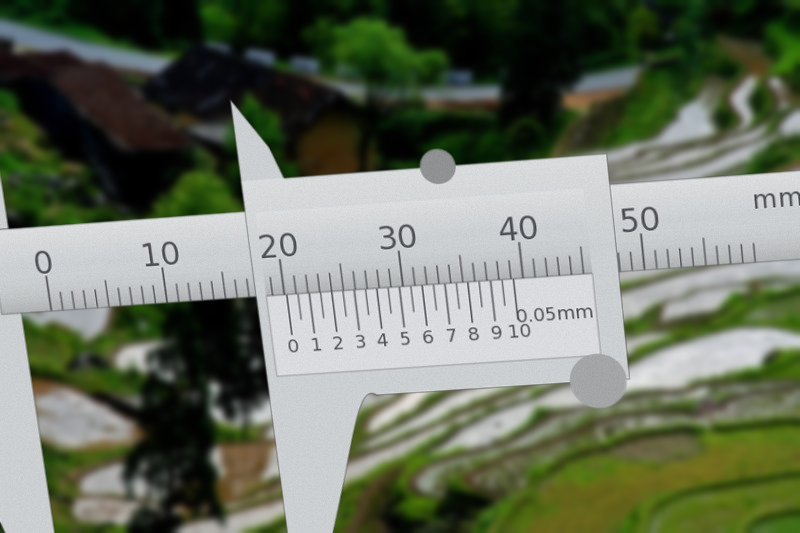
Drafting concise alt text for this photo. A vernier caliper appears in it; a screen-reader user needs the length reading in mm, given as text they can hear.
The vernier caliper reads 20.2 mm
